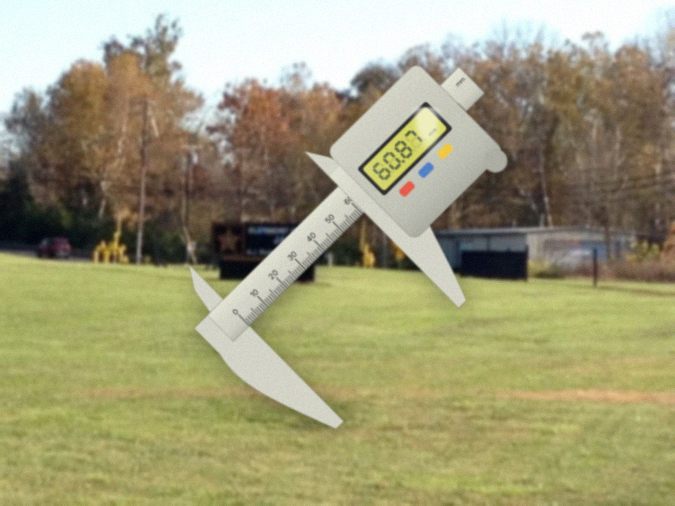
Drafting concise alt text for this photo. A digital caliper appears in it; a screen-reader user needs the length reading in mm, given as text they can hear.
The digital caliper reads 60.87 mm
